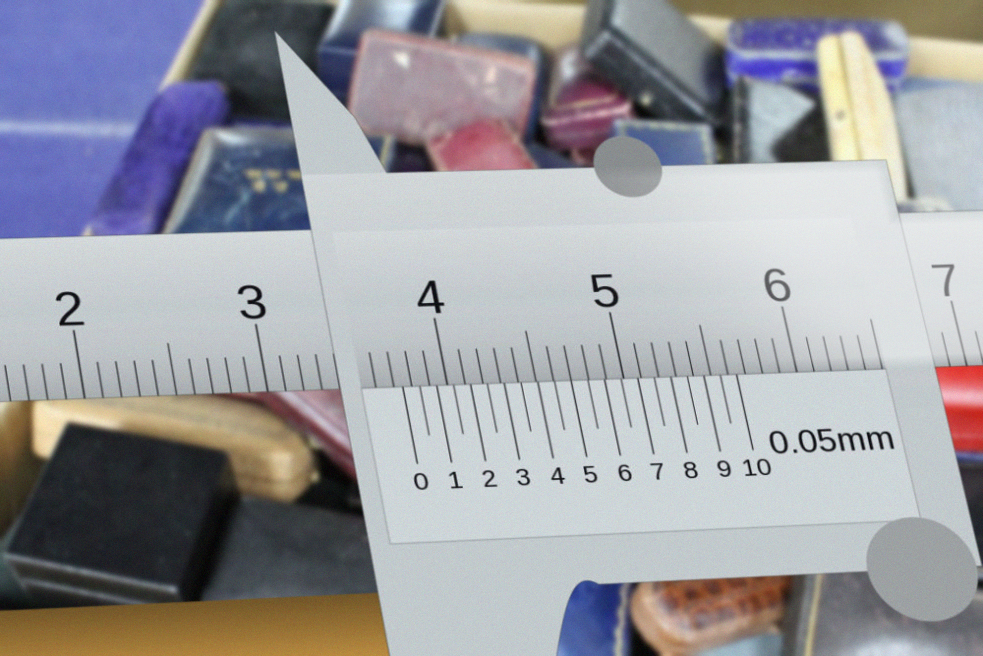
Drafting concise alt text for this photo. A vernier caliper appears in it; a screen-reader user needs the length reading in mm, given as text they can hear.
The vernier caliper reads 37.5 mm
